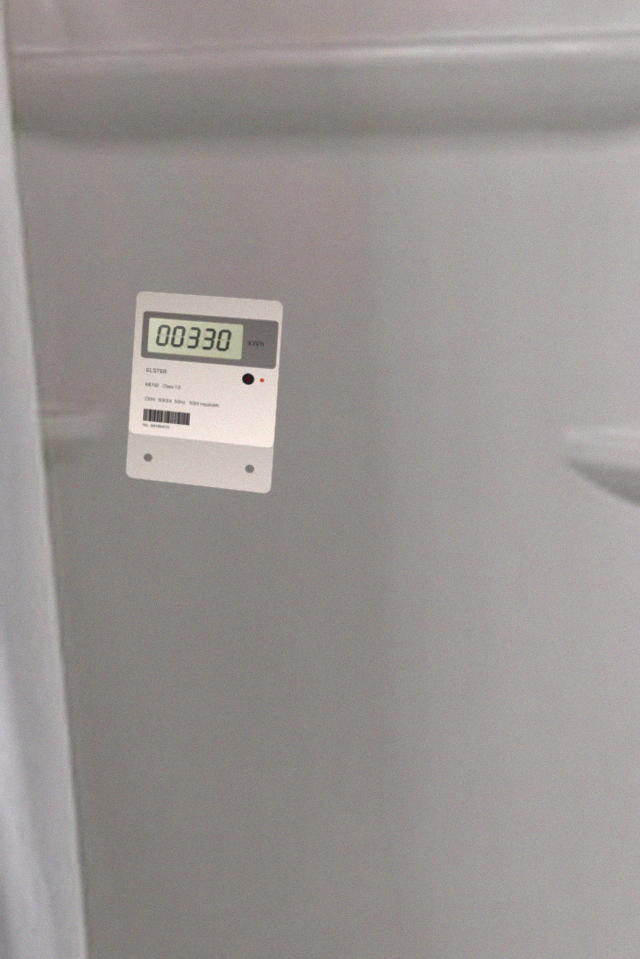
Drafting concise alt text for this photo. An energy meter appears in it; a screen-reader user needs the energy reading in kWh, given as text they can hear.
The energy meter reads 330 kWh
